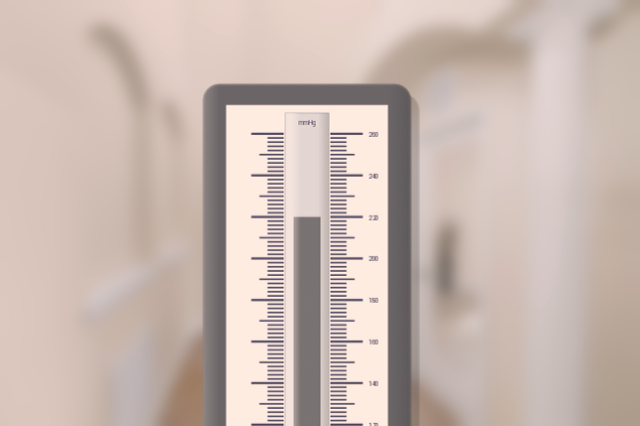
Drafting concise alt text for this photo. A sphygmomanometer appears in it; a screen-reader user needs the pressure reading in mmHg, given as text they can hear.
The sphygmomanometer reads 220 mmHg
